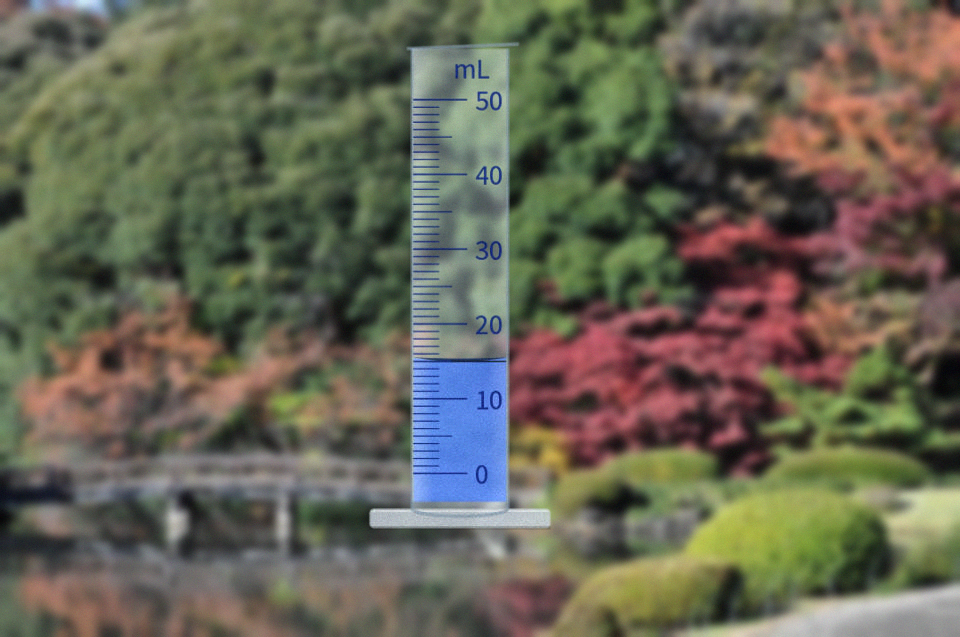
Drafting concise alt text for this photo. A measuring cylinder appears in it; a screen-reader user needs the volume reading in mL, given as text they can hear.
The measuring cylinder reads 15 mL
